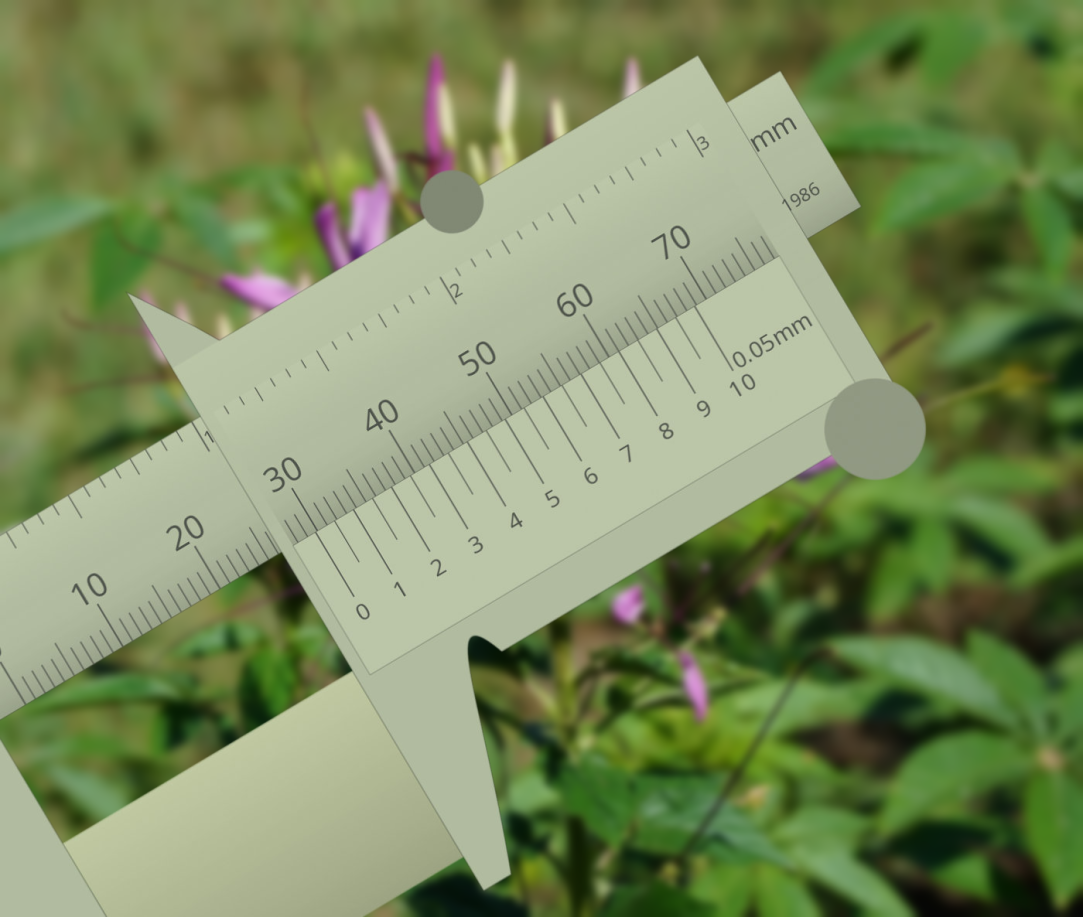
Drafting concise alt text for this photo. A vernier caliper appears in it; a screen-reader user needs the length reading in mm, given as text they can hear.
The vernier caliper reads 29.8 mm
